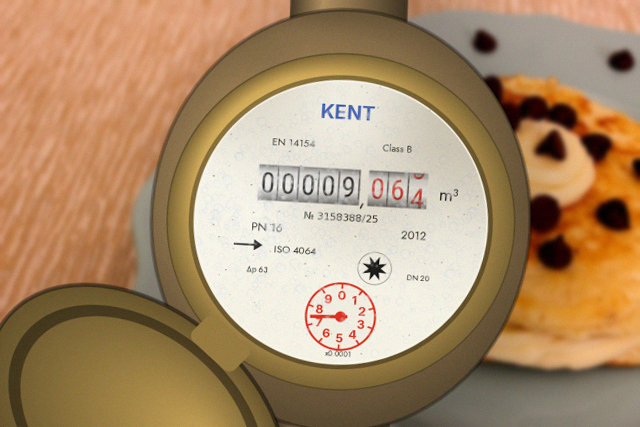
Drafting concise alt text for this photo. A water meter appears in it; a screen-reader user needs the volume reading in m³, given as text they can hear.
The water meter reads 9.0637 m³
